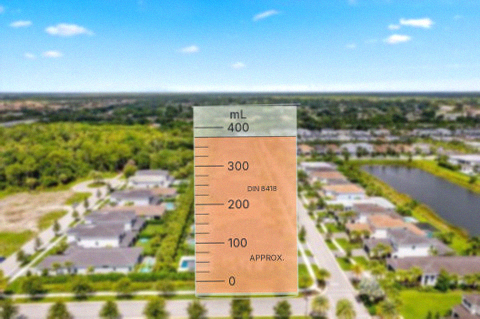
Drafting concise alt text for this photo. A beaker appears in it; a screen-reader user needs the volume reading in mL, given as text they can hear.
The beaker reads 375 mL
